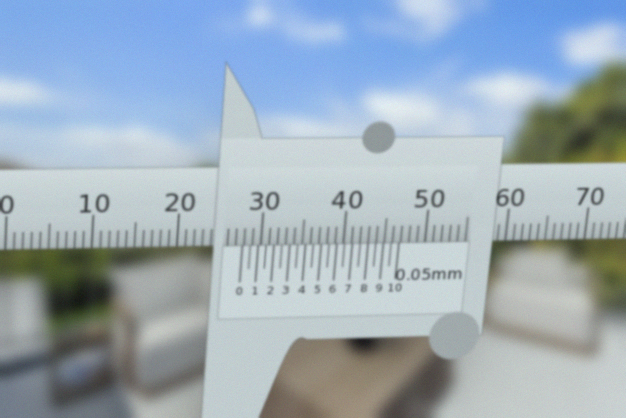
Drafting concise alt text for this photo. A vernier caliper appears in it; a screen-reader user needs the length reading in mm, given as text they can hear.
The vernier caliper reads 27.8 mm
